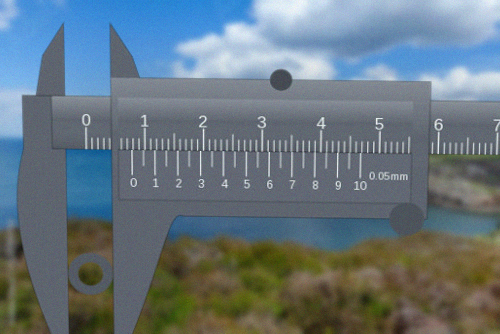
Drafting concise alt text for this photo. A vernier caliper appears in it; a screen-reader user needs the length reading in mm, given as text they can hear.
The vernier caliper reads 7.8 mm
